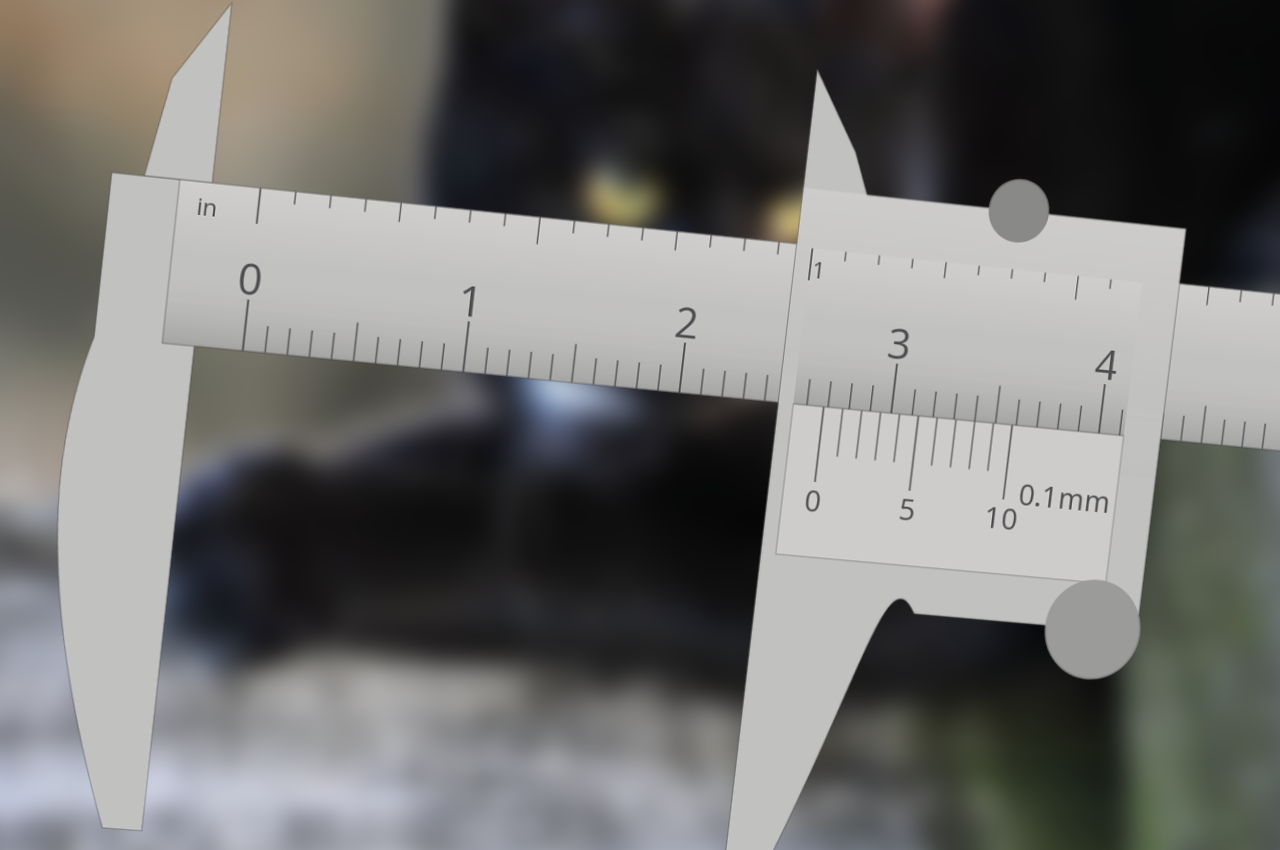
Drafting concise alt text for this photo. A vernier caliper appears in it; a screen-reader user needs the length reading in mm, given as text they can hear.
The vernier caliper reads 26.8 mm
